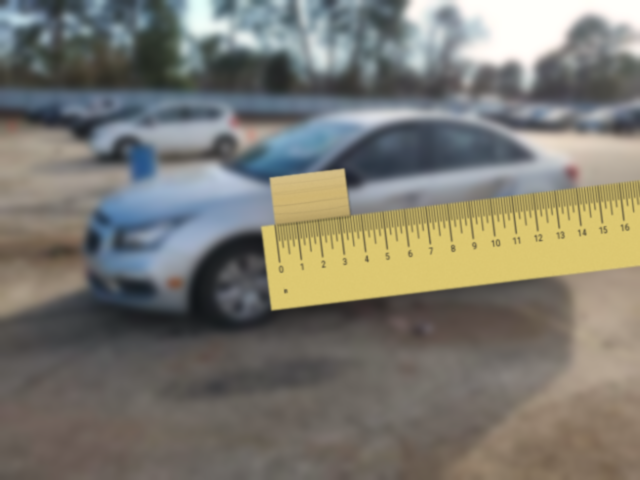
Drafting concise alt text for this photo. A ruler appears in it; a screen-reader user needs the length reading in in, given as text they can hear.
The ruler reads 3.5 in
